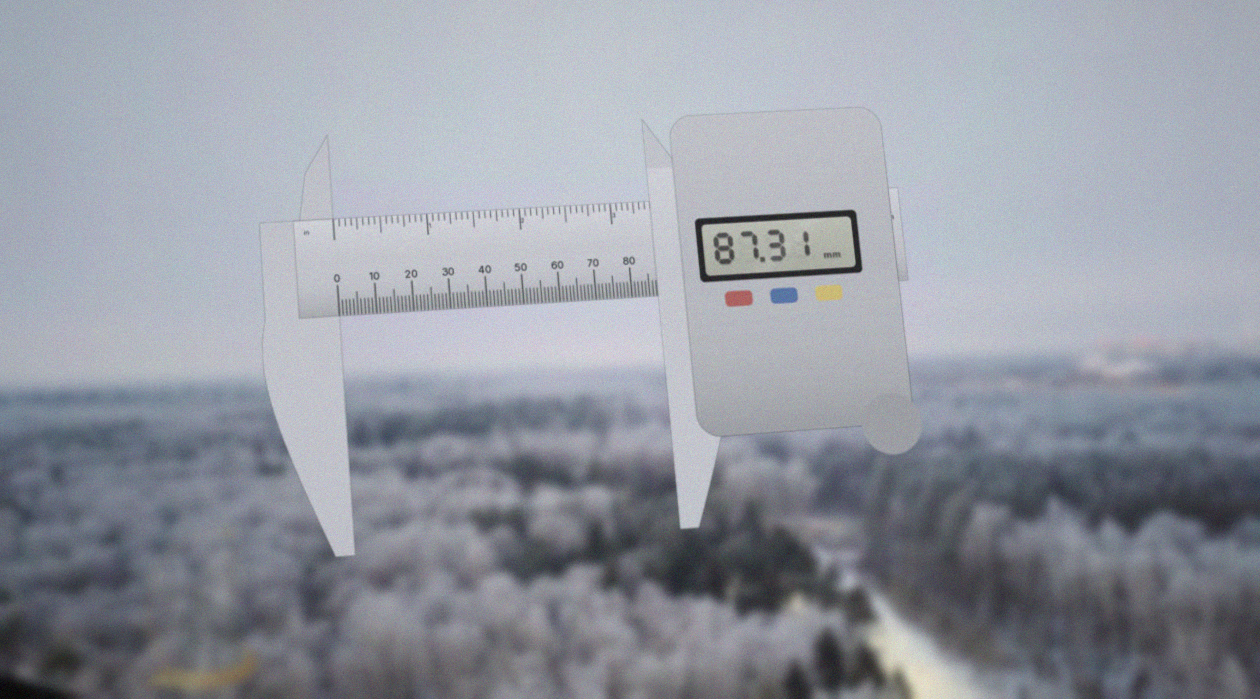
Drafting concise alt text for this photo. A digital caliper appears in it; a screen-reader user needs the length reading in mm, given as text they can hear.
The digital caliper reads 87.31 mm
